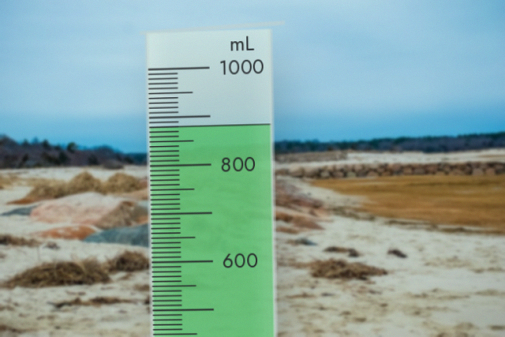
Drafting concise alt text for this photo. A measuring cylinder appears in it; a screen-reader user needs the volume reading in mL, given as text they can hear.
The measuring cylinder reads 880 mL
